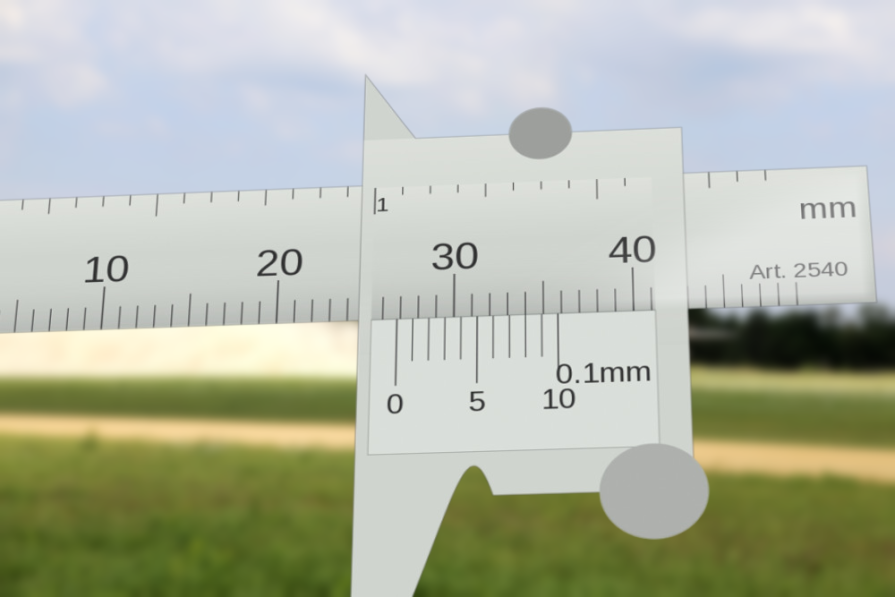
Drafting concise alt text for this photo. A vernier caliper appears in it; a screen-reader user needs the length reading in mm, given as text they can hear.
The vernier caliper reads 26.8 mm
